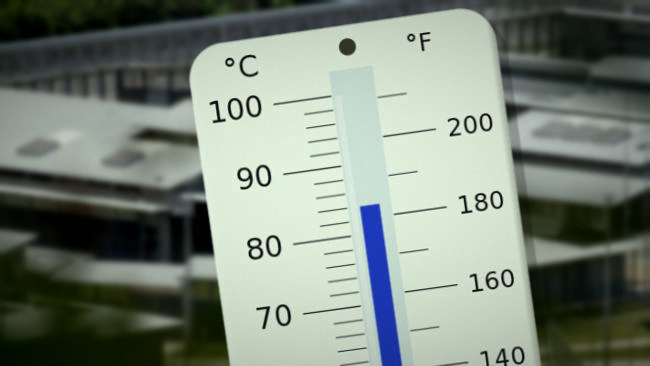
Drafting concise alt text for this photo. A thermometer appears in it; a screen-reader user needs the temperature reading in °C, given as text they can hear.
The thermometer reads 84 °C
